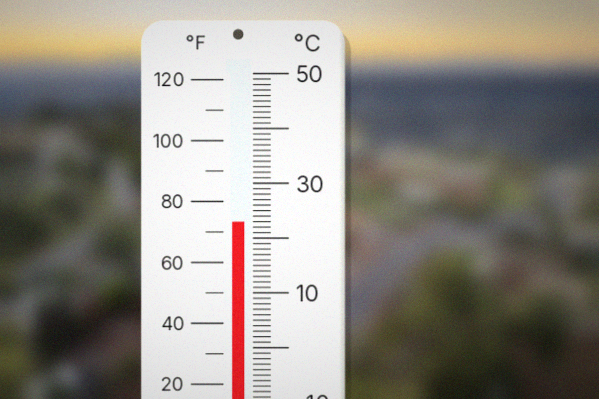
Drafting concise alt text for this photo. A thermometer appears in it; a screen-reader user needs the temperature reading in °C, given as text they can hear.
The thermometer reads 23 °C
